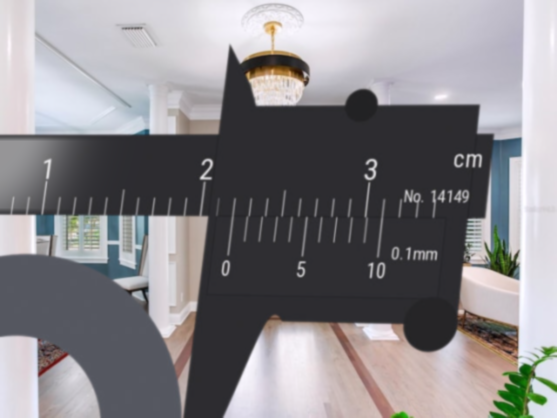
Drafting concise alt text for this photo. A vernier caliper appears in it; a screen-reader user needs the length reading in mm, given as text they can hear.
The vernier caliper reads 22.0 mm
